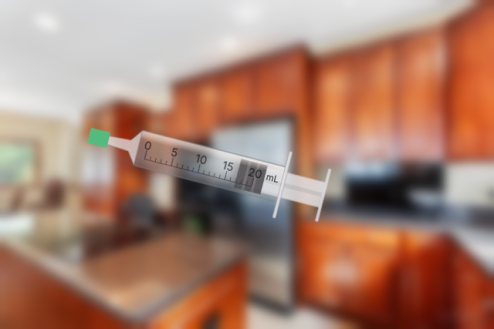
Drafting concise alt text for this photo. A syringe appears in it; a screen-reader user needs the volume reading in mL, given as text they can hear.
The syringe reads 17 mL
